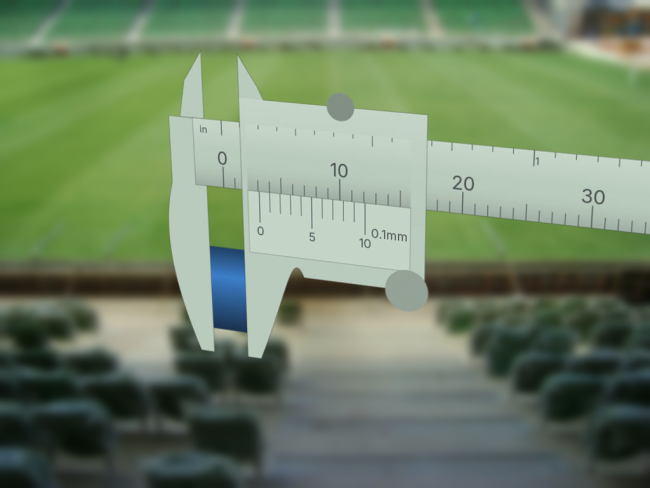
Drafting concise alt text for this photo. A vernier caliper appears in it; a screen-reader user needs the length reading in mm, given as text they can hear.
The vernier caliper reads 3.1 mm
